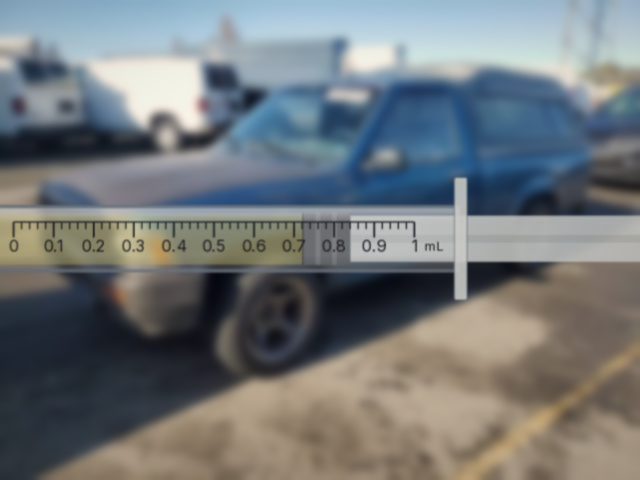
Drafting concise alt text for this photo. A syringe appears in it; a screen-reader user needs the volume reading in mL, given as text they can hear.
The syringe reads 0.72 mL
